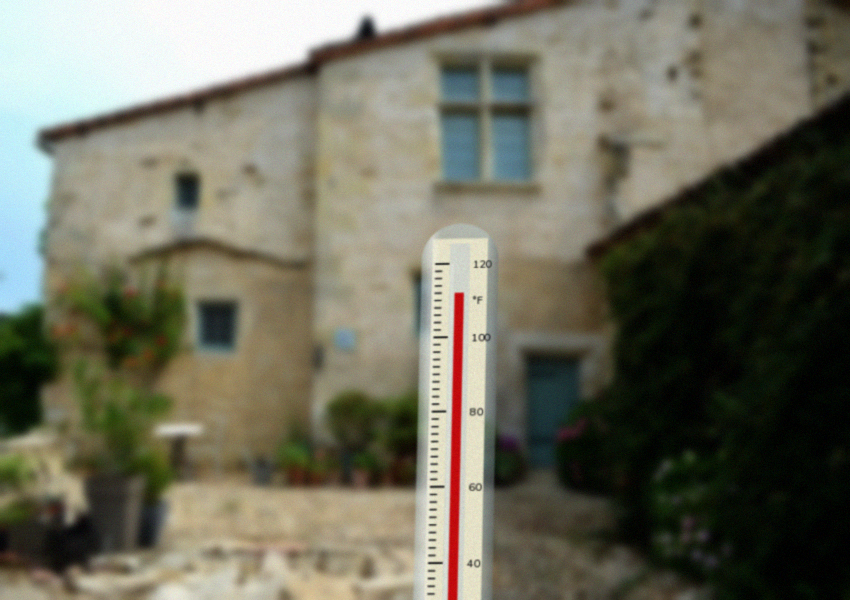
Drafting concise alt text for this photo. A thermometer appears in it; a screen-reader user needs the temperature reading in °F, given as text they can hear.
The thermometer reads 112 °F
